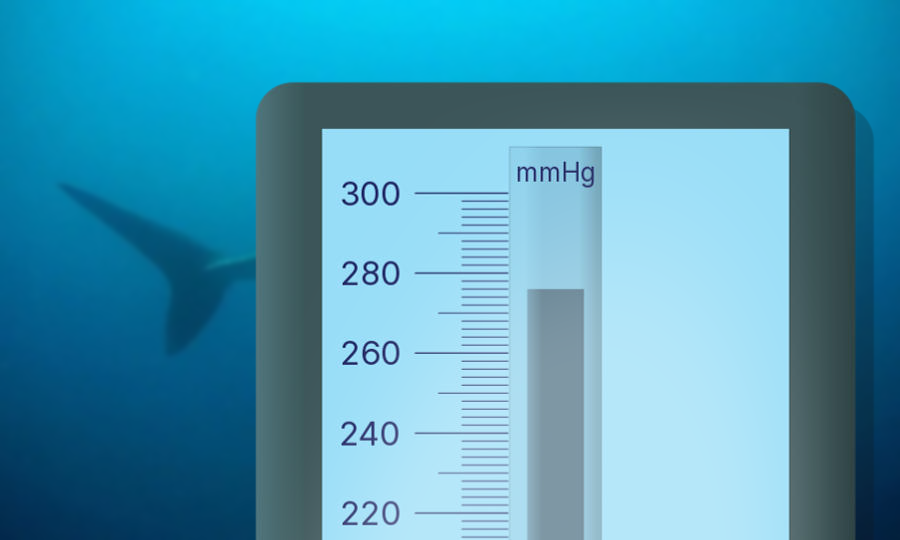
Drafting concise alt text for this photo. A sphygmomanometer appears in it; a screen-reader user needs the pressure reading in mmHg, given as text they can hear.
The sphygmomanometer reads 276 mmHg
